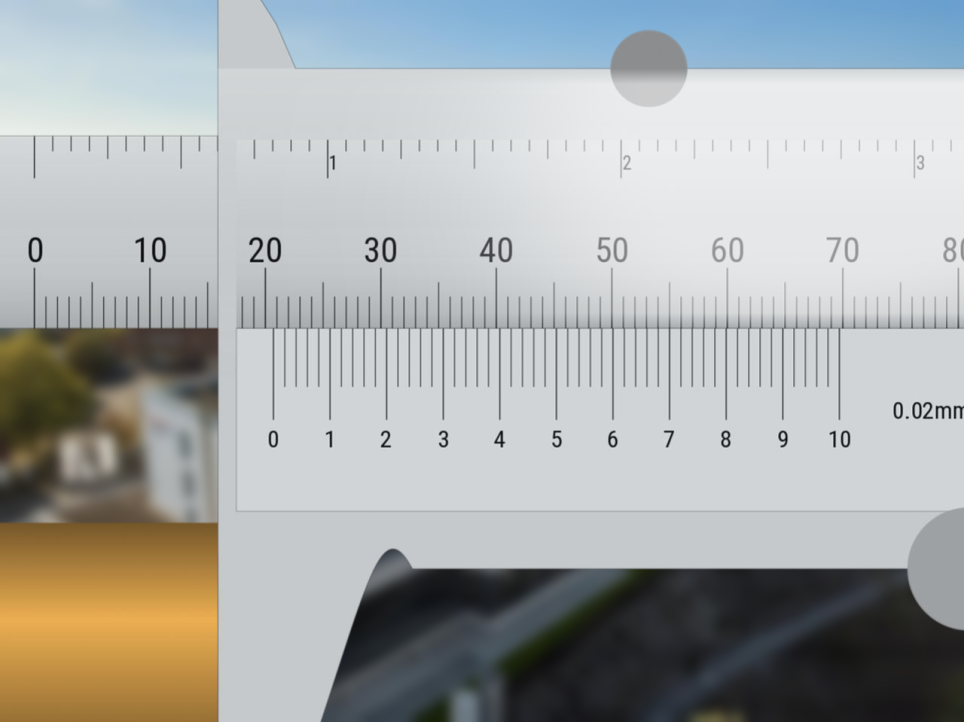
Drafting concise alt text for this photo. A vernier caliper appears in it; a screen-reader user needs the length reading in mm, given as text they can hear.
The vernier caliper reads 20.7 mm
